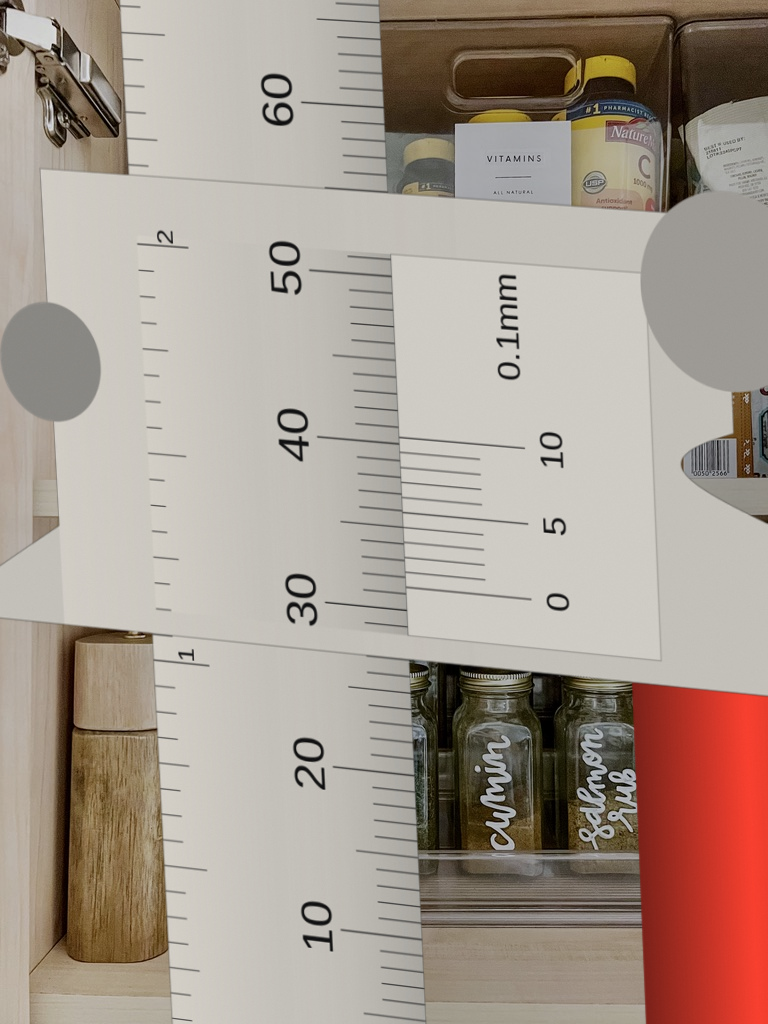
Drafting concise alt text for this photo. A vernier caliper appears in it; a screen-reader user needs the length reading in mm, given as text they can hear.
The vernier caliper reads 31.4 mm
